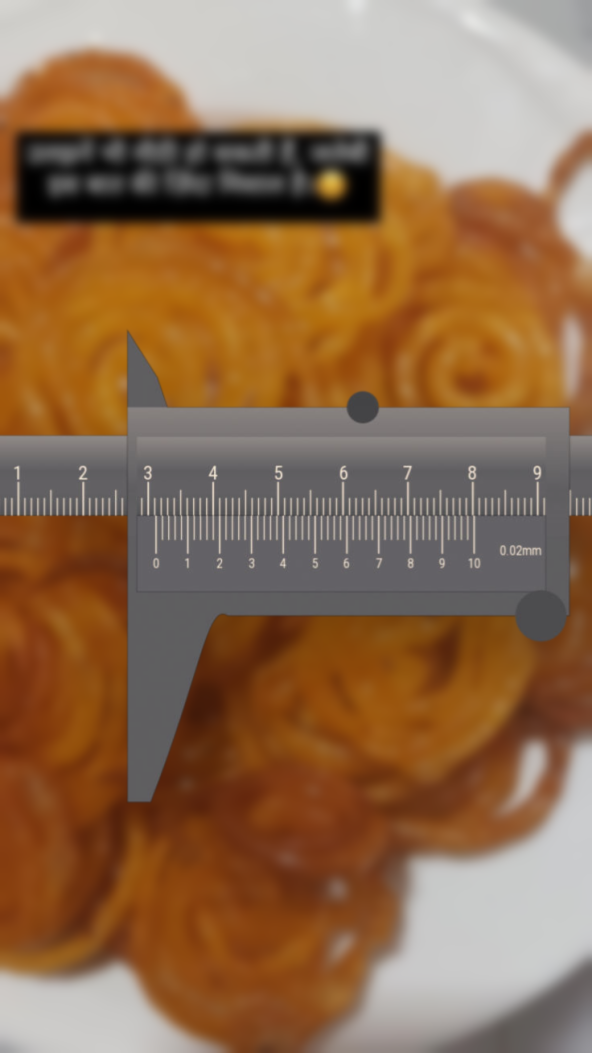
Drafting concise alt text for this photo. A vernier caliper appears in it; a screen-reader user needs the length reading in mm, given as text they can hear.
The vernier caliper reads 31.2 mm
